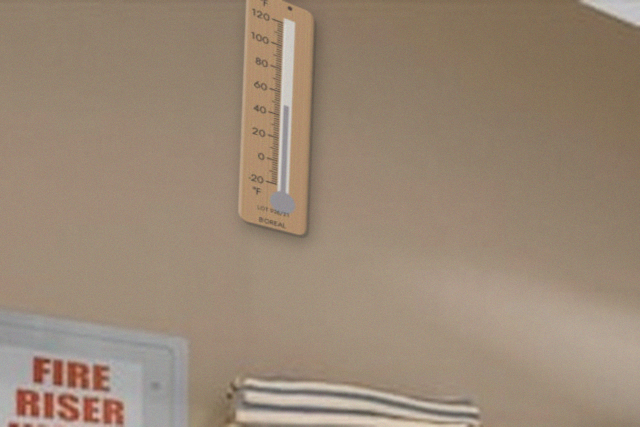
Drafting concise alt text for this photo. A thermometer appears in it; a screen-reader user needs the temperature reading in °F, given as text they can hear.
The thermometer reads 50 °F
